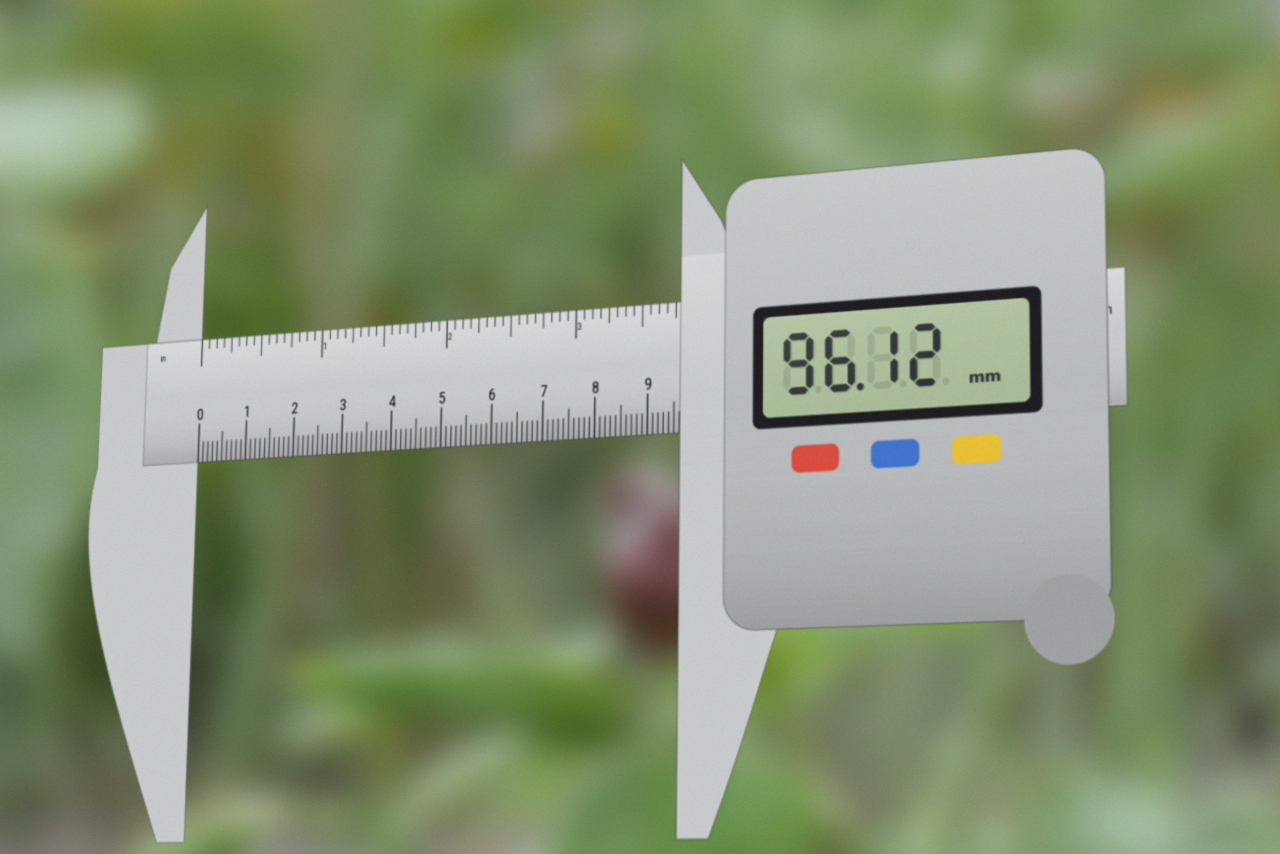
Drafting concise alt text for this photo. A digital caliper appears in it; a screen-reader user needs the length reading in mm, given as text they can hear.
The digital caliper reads 96.12 mm
